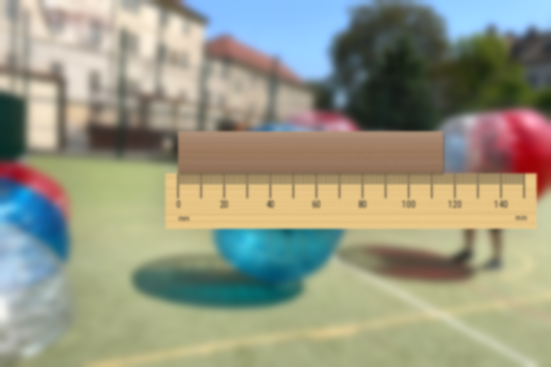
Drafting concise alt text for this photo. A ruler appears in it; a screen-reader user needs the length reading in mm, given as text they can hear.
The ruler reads 115 mm
